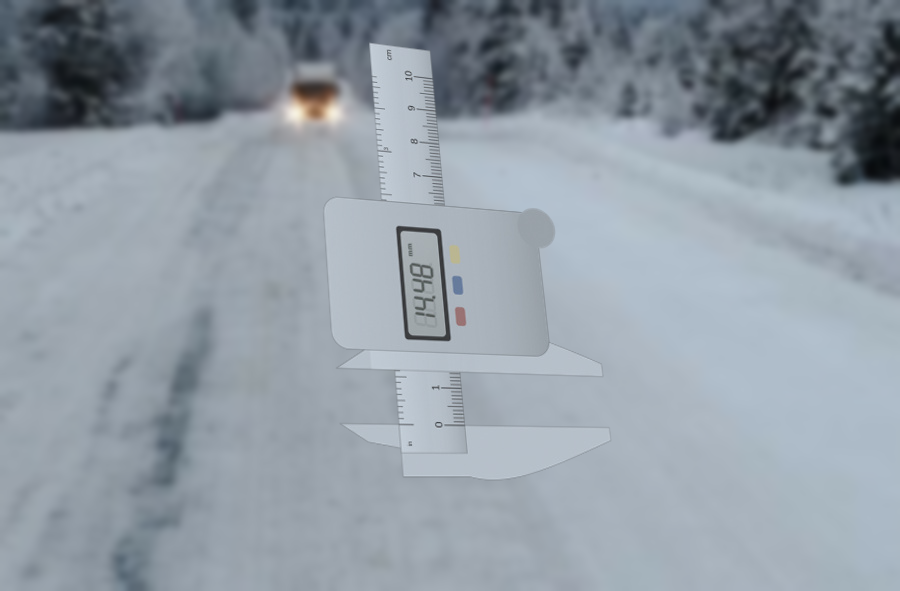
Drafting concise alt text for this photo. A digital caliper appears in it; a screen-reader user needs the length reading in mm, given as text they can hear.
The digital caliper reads 14.48 mm
